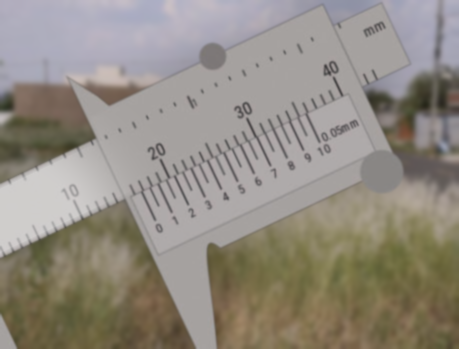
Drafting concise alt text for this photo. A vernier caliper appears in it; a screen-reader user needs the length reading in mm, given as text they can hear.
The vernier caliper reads 16.8 mm
